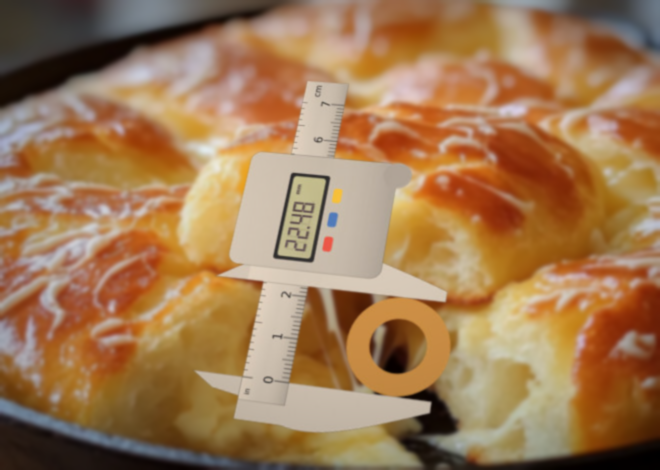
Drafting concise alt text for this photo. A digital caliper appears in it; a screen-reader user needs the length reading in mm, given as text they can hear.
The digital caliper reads 22.48 mm
